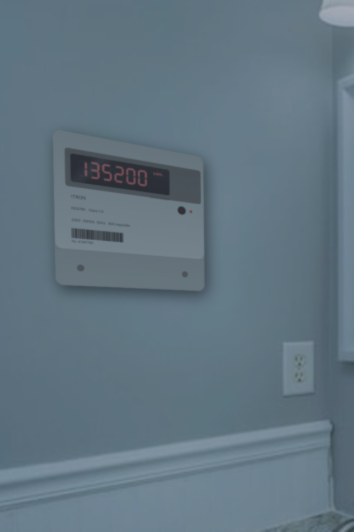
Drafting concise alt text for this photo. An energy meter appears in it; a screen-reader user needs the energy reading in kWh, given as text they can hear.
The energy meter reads 135200 kWh
